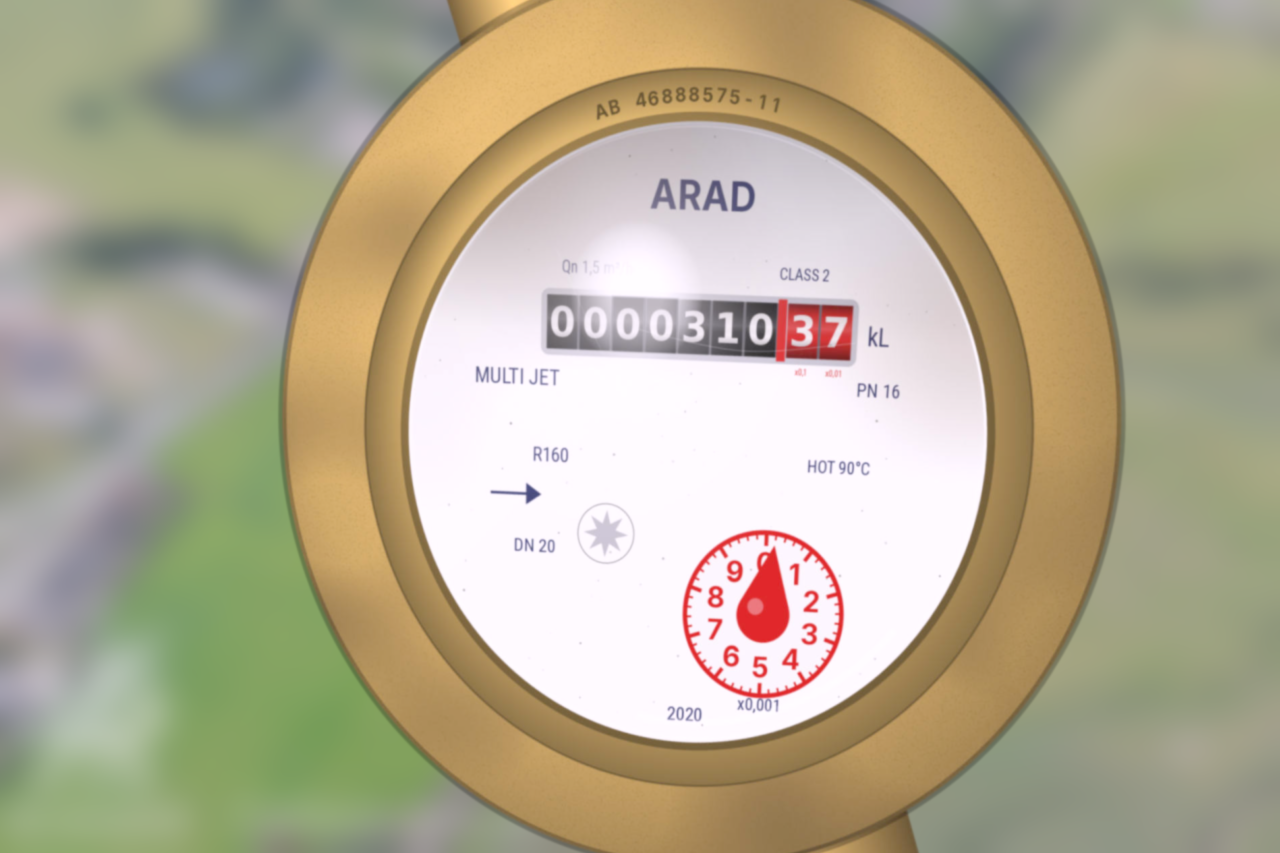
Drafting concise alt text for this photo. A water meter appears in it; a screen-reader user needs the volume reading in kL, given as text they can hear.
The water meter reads 310.370 kL
